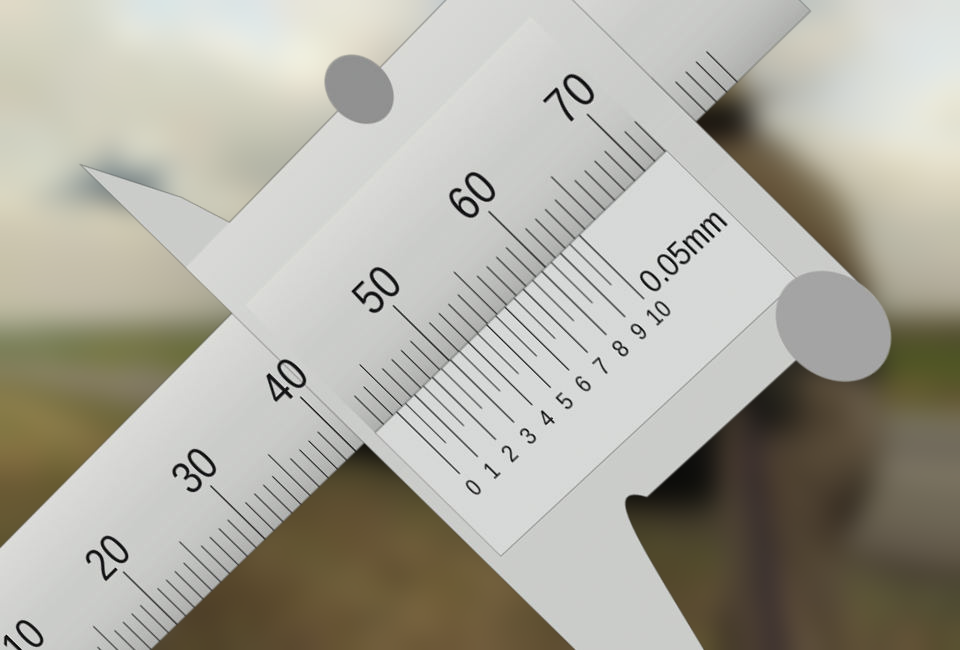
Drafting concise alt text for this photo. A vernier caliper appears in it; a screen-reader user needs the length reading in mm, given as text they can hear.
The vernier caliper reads 44.4 mm
